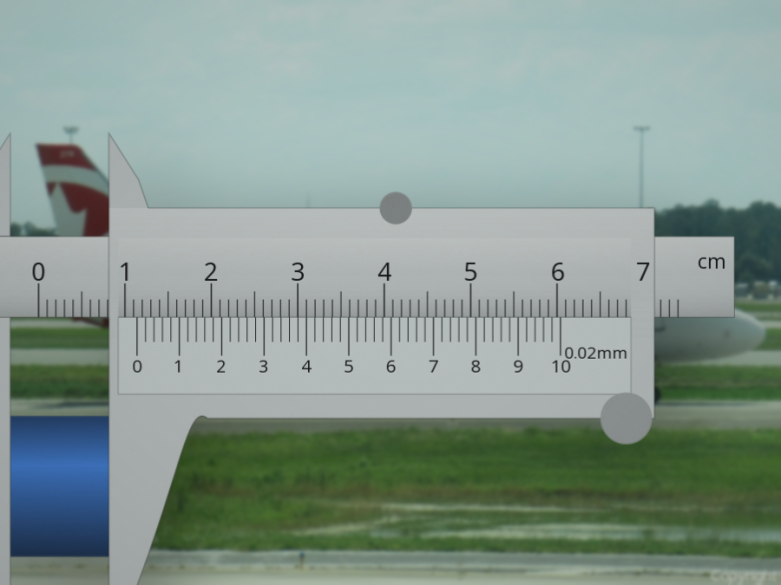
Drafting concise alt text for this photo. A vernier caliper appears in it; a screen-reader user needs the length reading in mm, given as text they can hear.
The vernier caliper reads 11.4 mm
